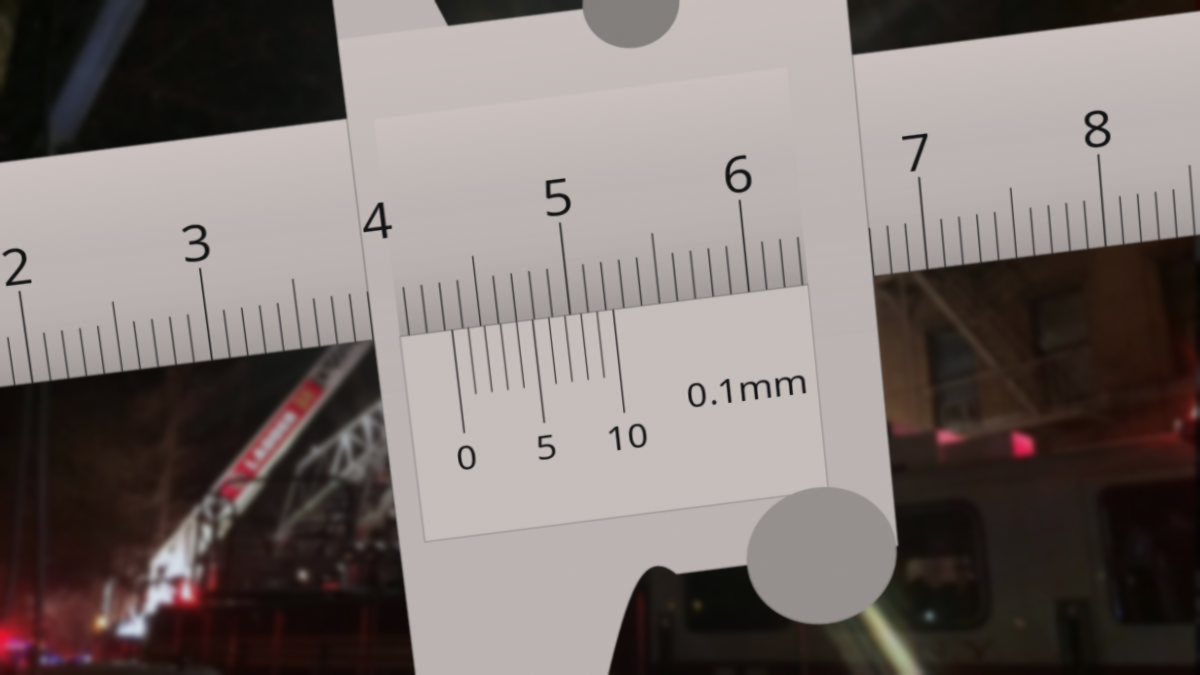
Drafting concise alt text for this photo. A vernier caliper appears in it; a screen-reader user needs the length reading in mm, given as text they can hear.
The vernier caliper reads 43.4 mm
